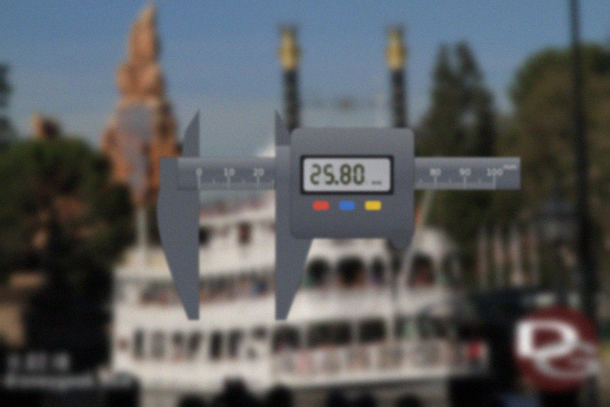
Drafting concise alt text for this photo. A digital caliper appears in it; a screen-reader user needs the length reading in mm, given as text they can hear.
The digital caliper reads 25.80 mm
